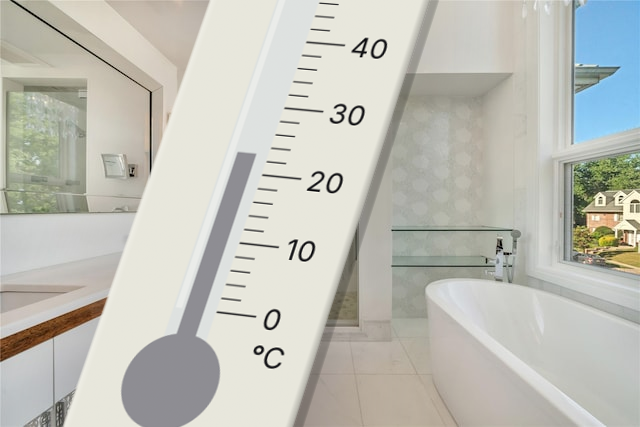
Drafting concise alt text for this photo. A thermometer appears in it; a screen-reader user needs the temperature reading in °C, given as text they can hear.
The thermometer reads 23 °C
